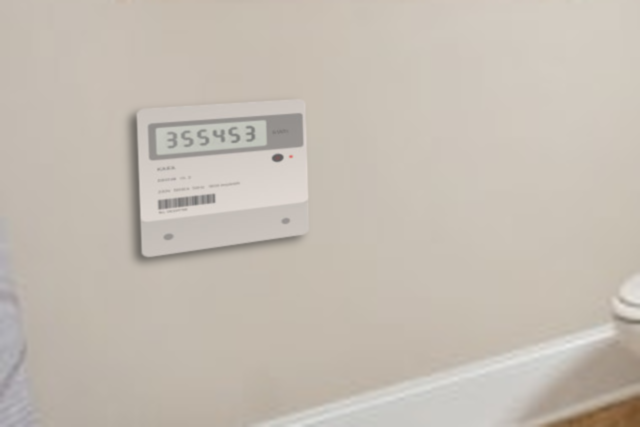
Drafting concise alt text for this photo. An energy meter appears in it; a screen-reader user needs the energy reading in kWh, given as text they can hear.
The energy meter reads 355453 kWh
